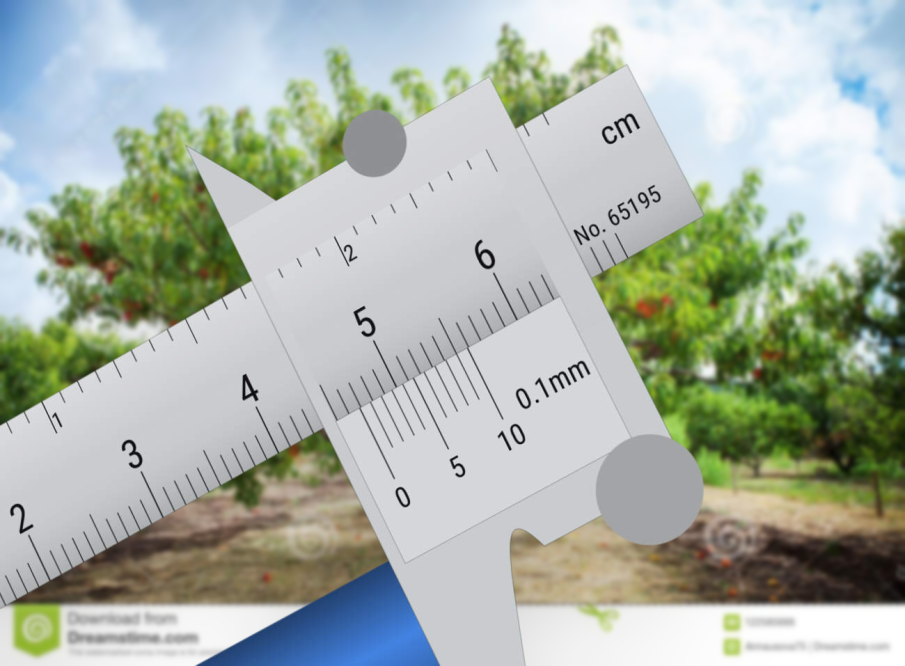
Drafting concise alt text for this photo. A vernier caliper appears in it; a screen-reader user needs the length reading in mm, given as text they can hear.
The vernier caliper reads 46.9 mm
